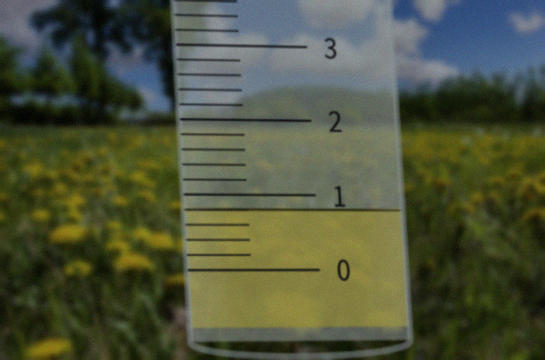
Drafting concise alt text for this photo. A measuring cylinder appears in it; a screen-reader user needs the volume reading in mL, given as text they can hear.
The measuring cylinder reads 0.8 mL
